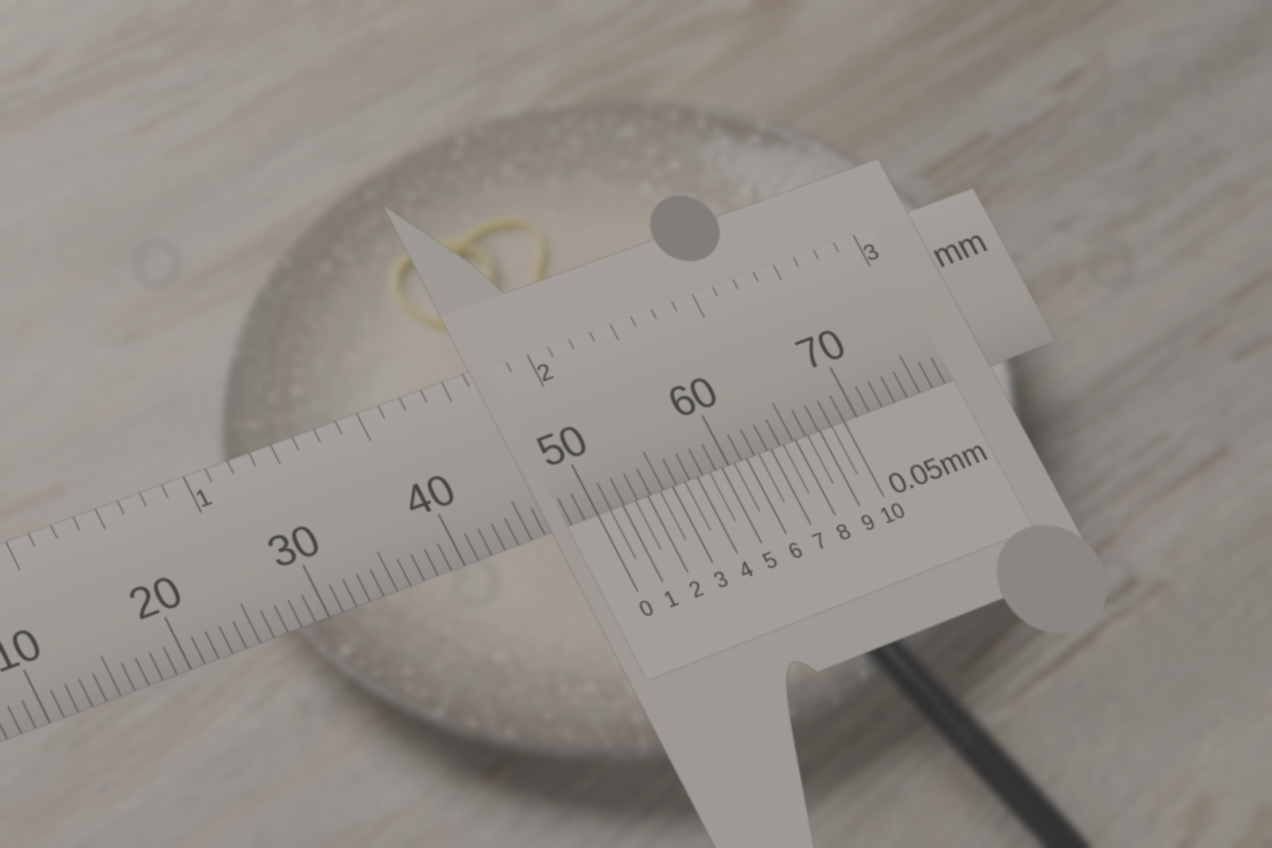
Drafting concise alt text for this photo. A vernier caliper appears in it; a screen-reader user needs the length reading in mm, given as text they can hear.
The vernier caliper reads 50.0 mm
